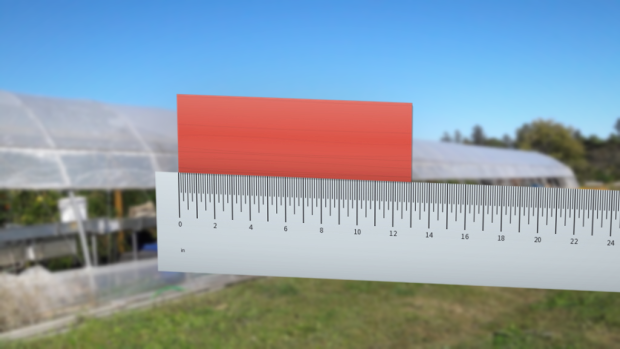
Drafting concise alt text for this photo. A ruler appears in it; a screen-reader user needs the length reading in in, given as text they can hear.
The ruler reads 13 in
